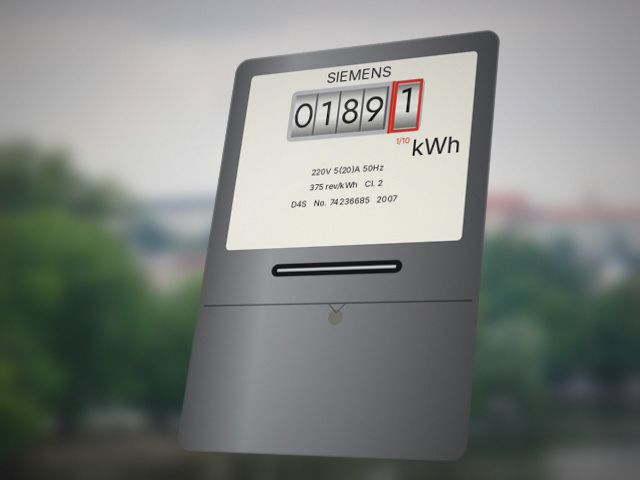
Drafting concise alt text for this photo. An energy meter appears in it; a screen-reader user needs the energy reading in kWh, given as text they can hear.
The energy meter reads 189.1 kWh
